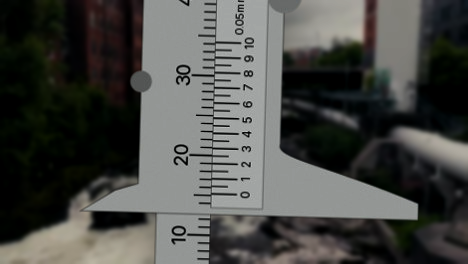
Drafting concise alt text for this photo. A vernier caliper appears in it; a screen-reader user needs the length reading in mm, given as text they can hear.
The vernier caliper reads 15.2 mm
